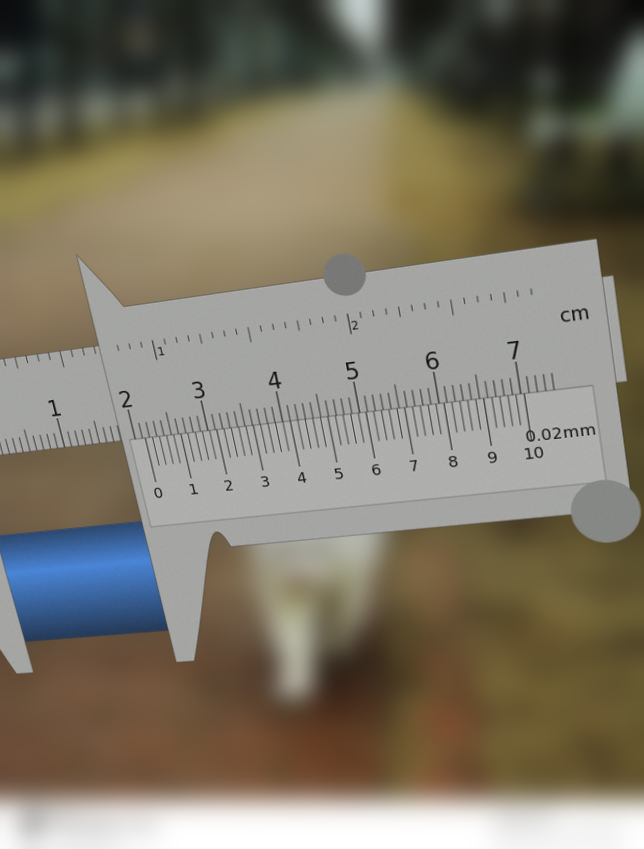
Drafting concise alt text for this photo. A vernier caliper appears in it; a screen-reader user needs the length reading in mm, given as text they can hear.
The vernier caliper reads 21.4 mm
